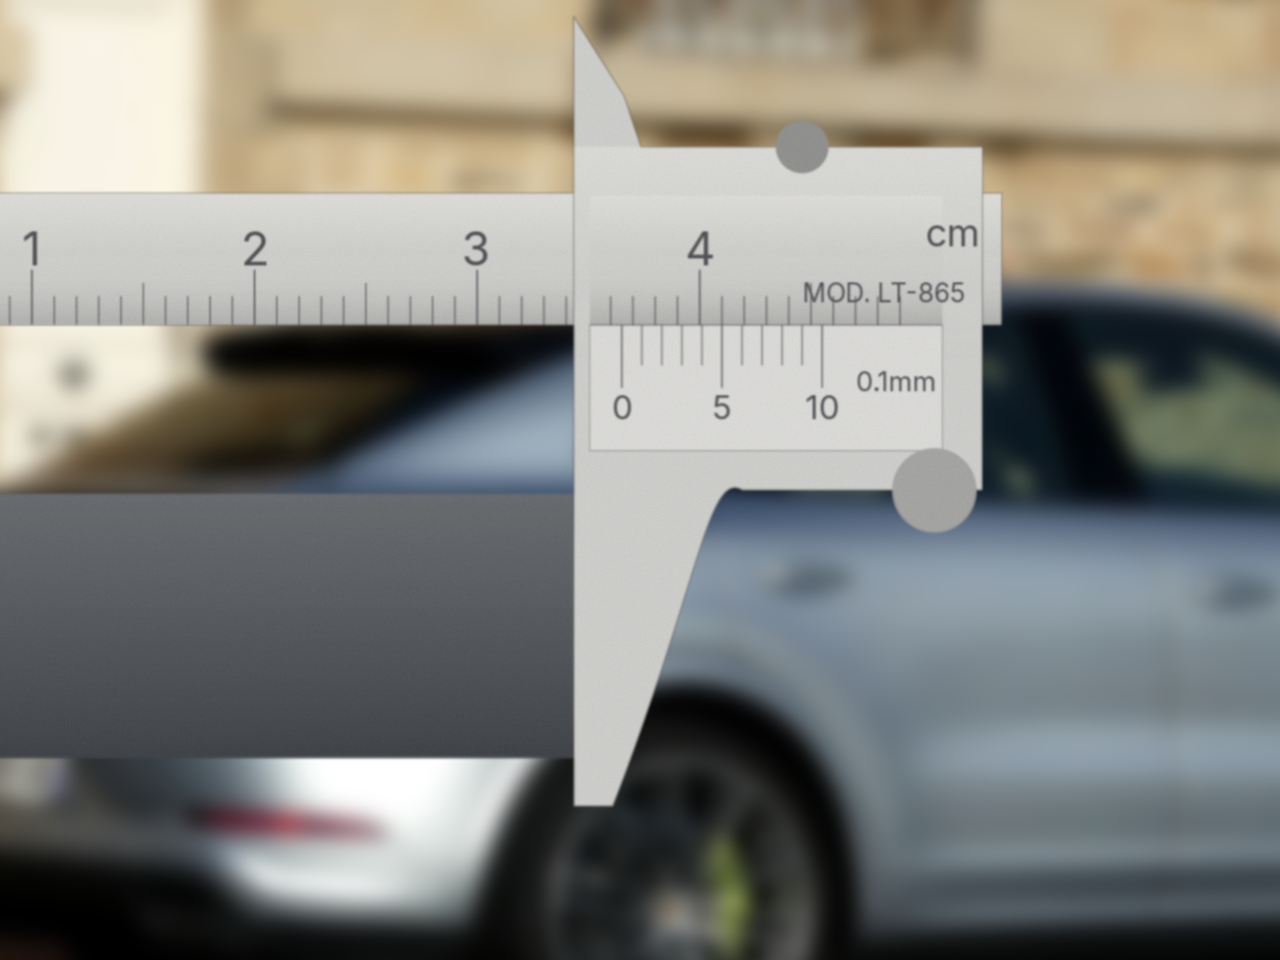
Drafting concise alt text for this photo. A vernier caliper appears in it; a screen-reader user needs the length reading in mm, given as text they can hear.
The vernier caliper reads 36.5 mm
